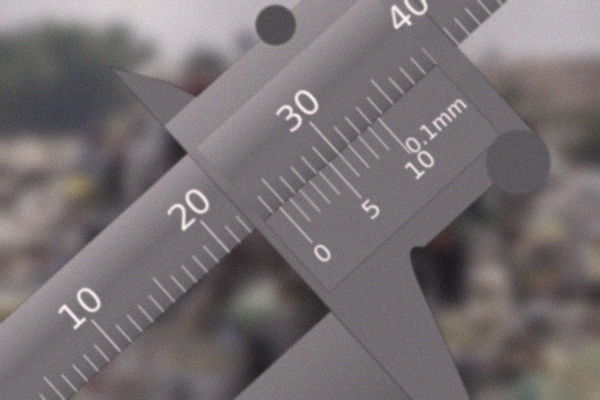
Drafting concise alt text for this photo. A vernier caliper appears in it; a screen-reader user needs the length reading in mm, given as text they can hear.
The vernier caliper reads 24.6 mm
